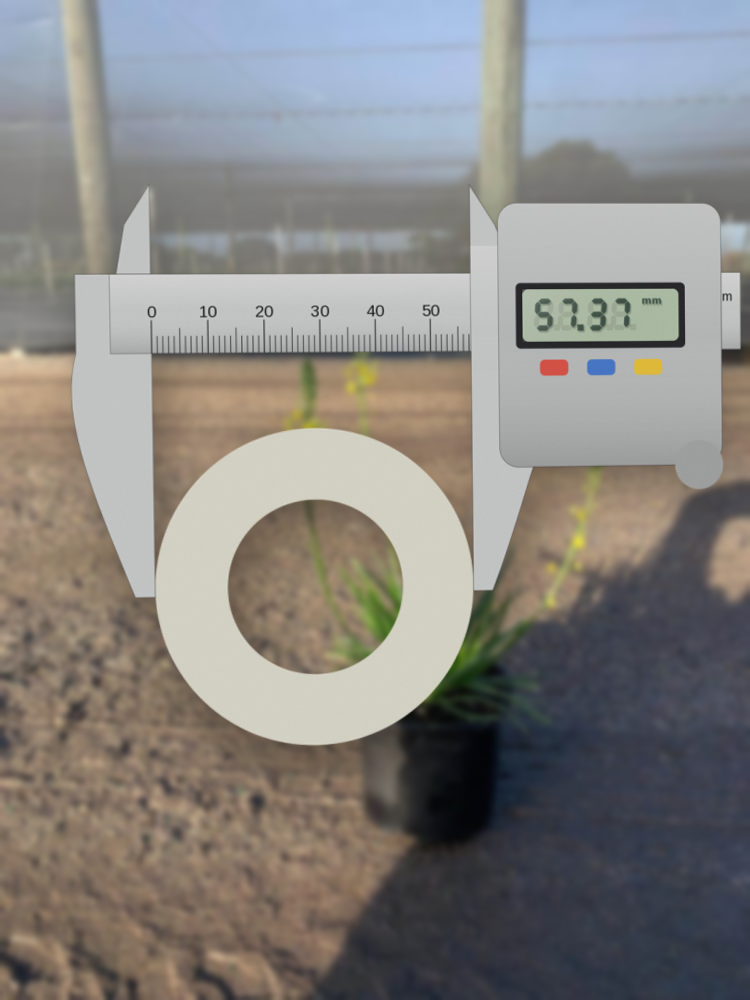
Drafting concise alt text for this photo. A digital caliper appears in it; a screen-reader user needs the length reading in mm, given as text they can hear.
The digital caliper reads 57.37 mm
